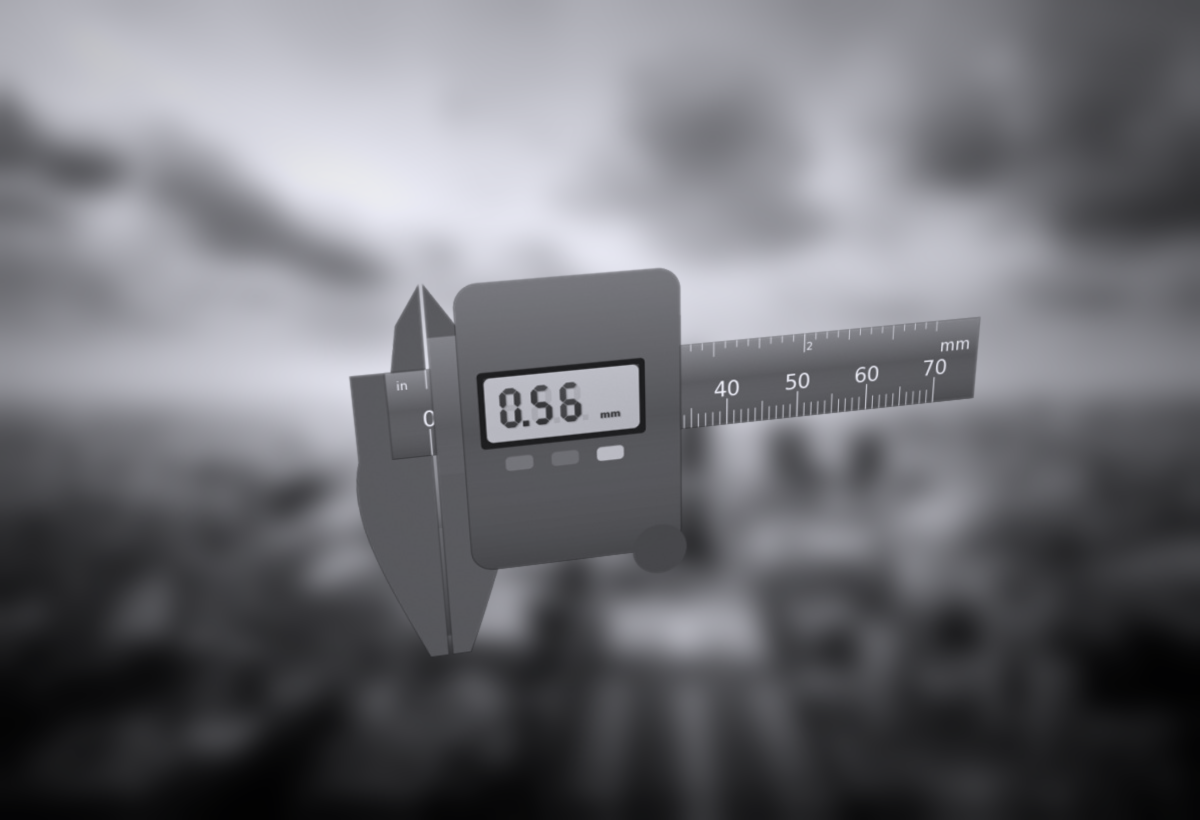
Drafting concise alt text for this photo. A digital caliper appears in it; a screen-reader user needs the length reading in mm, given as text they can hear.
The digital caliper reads 0.56 mm
